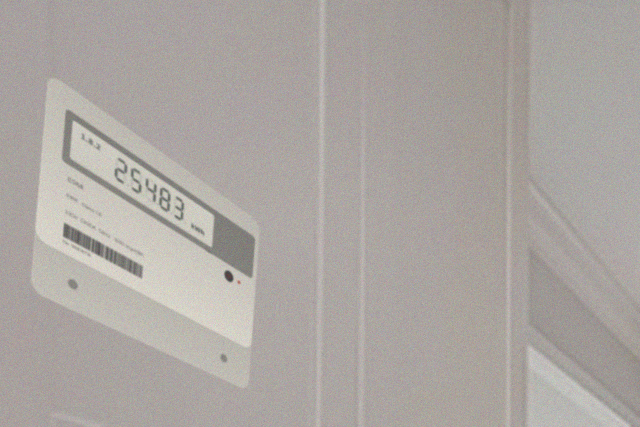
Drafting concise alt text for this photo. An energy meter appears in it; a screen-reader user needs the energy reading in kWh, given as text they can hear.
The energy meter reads 25483 kWh
